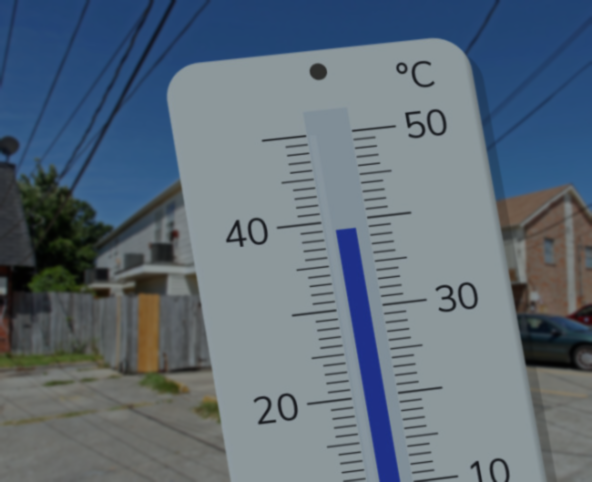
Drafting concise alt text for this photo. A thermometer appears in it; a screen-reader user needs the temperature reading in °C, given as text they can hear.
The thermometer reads 39 °C
